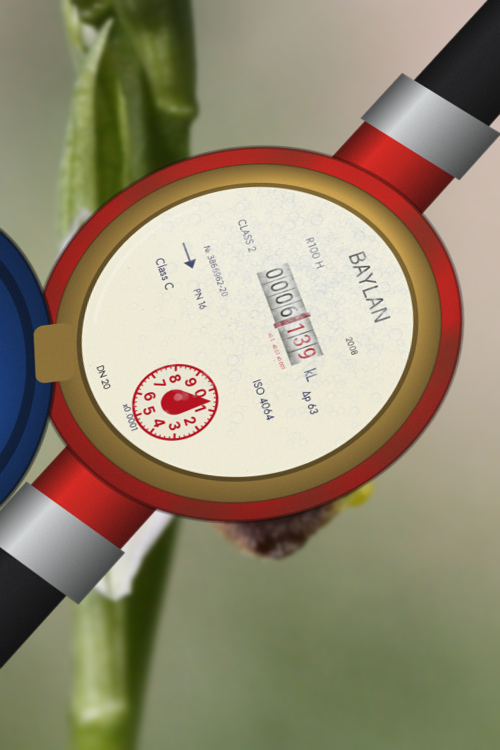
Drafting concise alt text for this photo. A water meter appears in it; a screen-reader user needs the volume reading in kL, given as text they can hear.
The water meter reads 6.1390 kL
